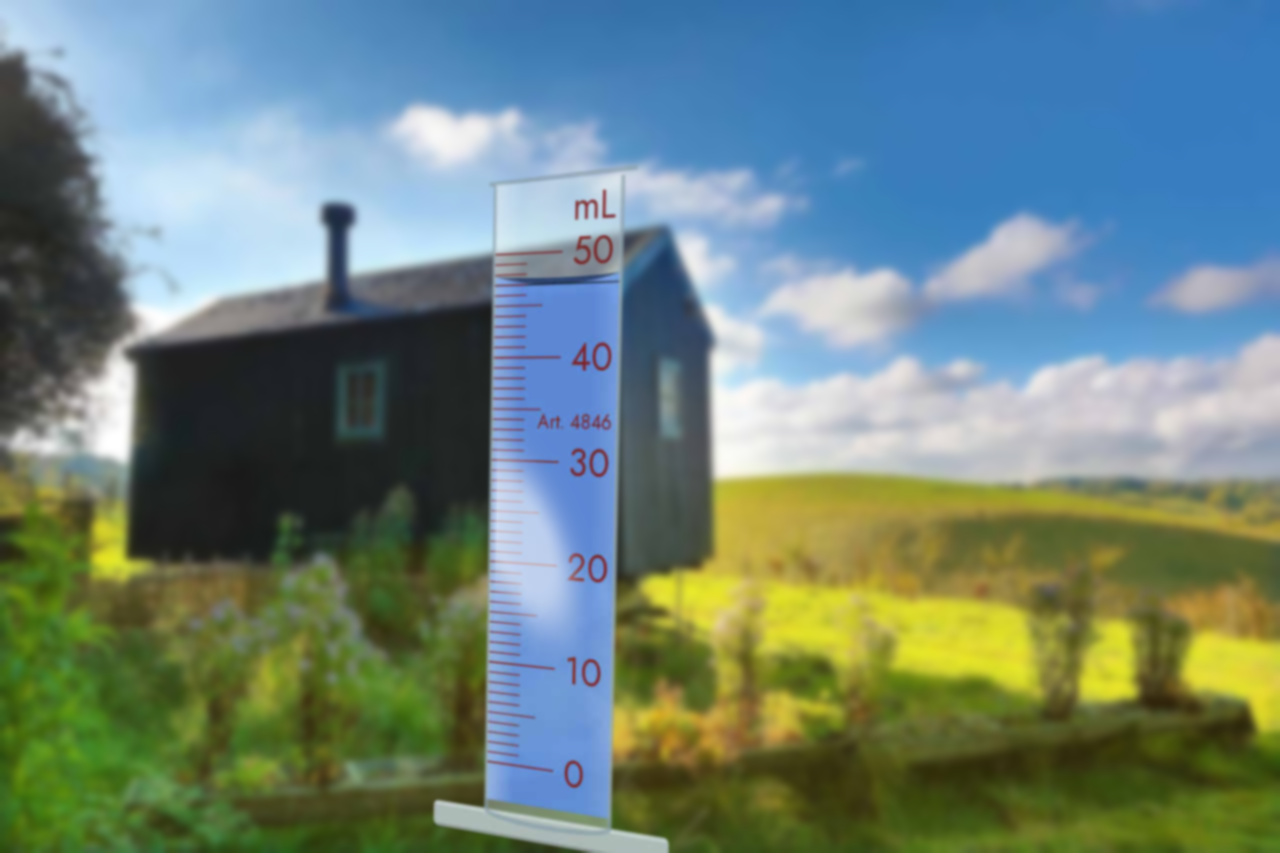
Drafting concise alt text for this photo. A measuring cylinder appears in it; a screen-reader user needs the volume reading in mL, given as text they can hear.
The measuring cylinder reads 47 mL
